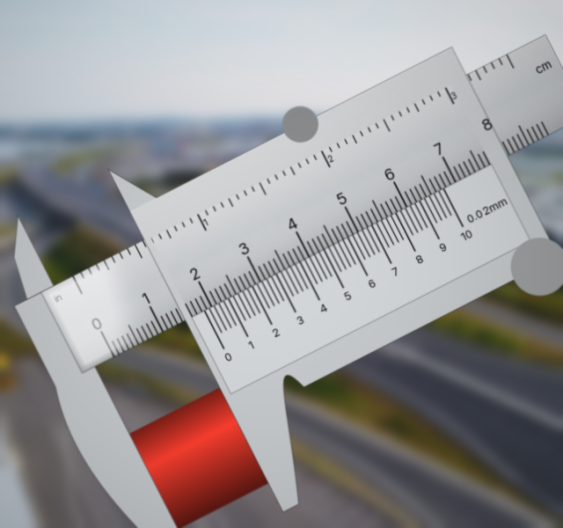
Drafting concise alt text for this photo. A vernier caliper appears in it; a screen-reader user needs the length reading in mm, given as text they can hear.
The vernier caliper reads 18.5 mm
